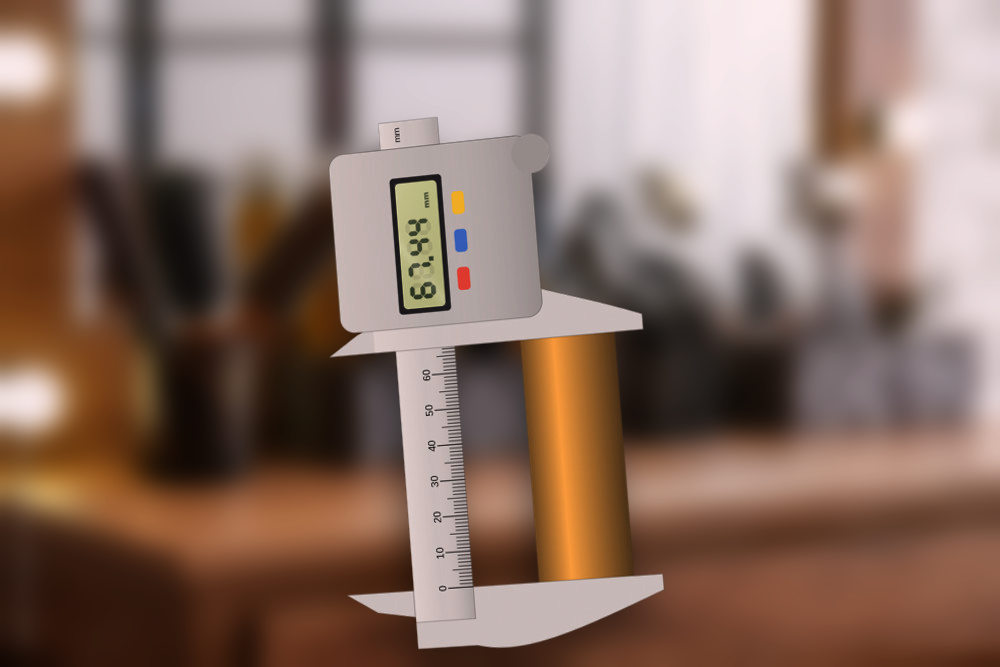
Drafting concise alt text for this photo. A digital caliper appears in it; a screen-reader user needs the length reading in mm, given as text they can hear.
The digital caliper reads 67.44 mm
